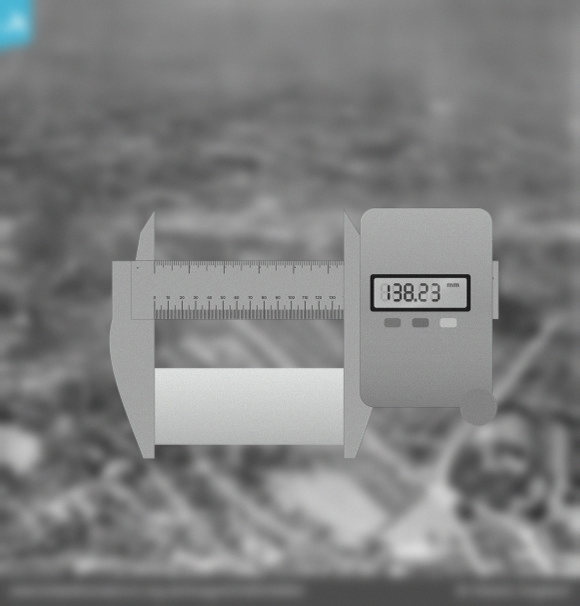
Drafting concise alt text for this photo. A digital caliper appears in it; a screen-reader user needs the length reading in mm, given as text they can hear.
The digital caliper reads 138.23 mm
